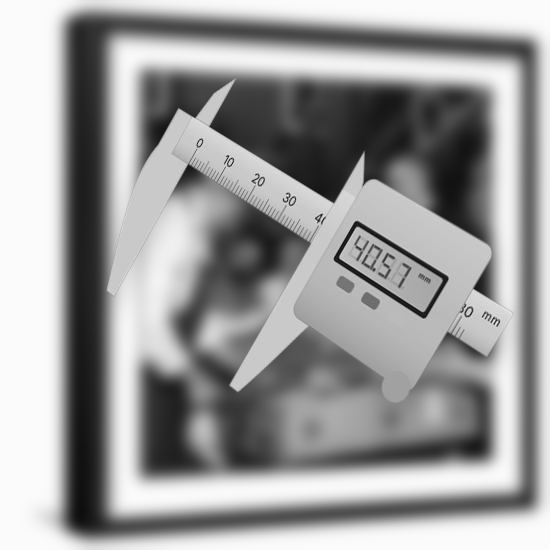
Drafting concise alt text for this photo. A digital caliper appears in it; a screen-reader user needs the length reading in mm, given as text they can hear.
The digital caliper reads 40.57 mm
